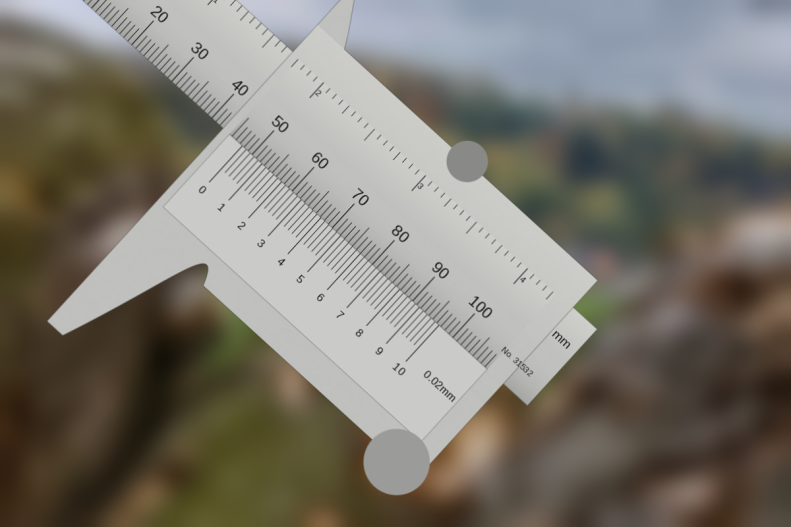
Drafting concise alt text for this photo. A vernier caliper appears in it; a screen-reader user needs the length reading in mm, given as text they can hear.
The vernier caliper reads 47.6 mm
